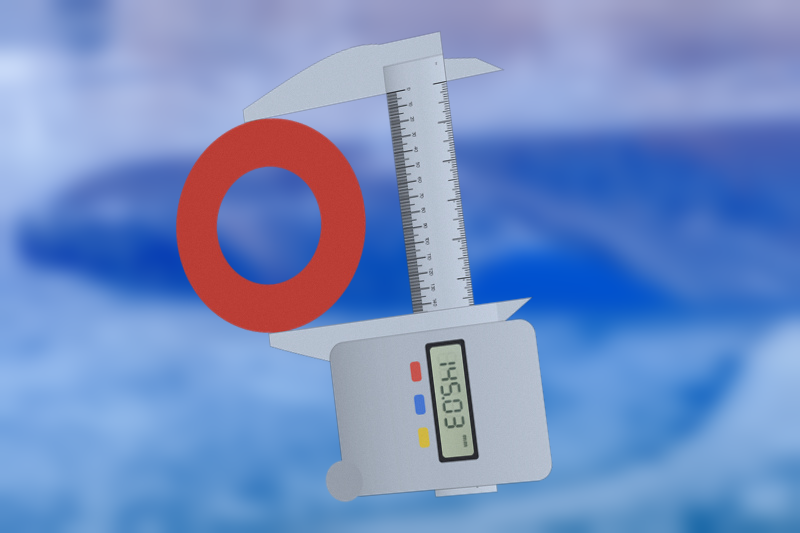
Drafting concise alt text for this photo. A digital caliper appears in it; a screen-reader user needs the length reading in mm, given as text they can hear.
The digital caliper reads 145.03 mm
